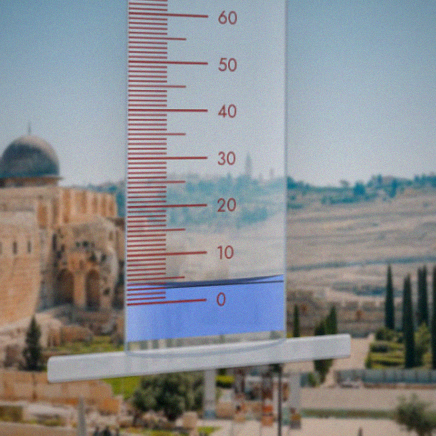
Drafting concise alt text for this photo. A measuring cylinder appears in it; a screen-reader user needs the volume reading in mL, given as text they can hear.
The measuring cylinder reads 3 mL
